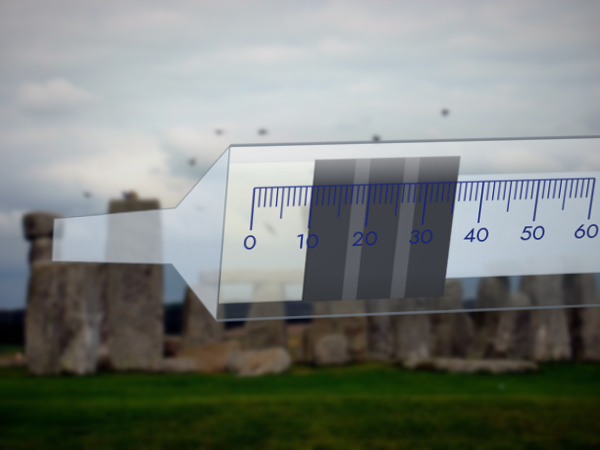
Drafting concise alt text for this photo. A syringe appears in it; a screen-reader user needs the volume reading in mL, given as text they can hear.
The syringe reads 10 mL
